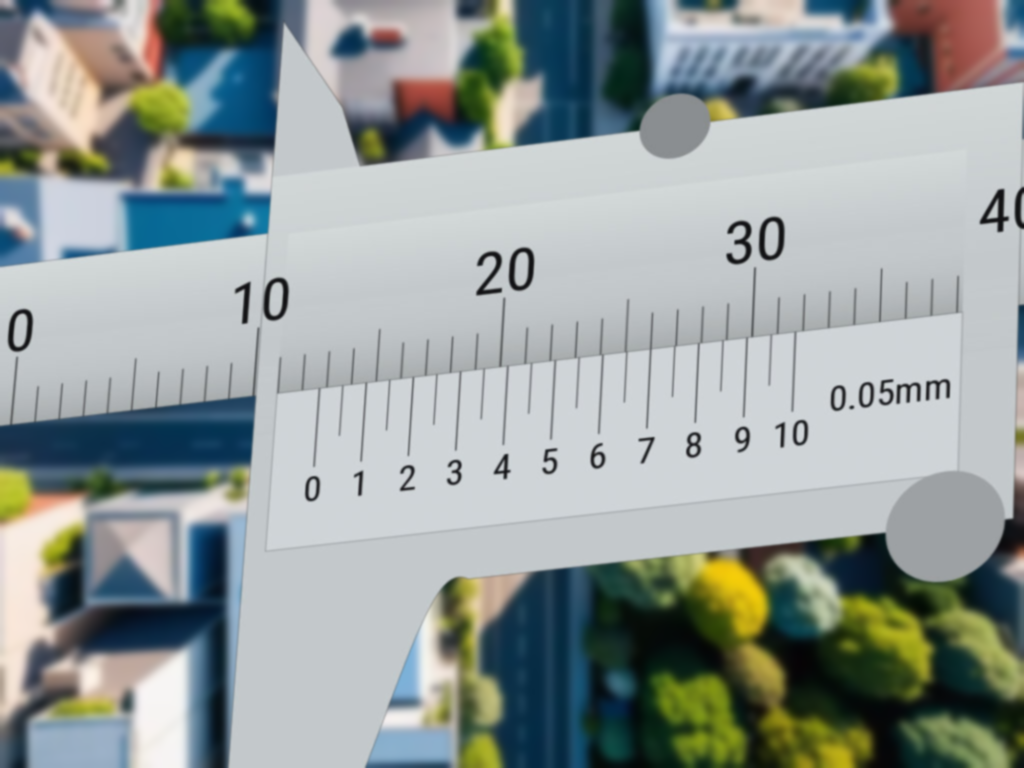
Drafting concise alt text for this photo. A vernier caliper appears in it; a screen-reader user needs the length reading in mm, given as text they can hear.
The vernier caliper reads 12.7 mm
